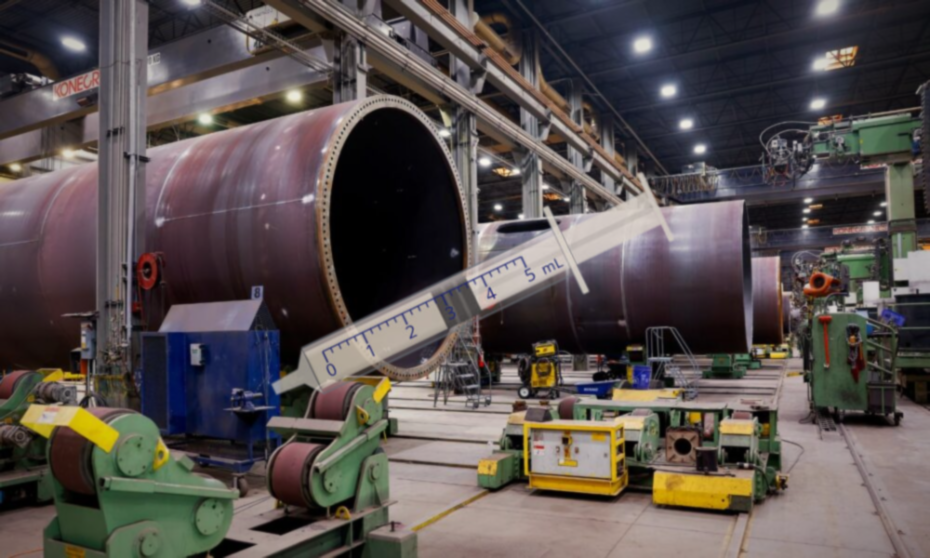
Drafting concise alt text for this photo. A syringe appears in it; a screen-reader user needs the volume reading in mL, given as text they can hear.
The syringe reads 2.8 mL
